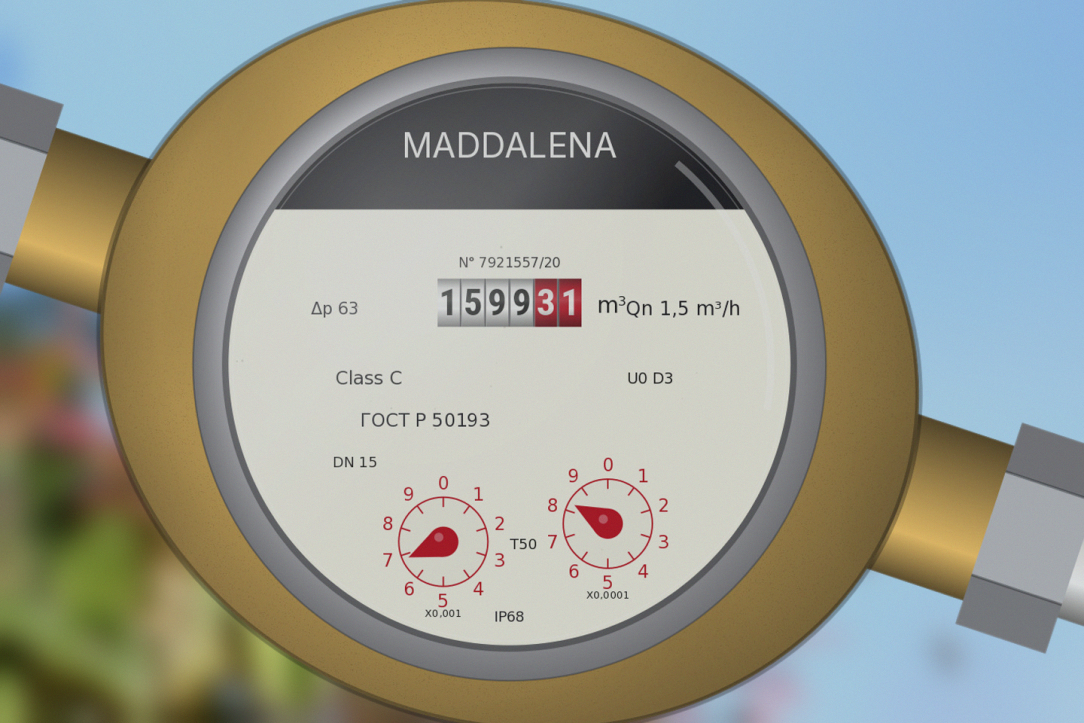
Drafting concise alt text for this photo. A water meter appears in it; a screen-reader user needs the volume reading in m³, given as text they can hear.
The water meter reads 1599.3168 m³
